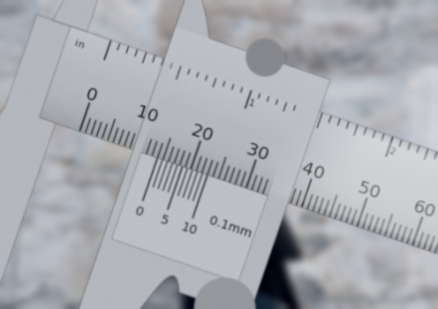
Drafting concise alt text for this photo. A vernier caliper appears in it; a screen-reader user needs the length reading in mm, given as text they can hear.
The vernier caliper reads 14.0 mm
